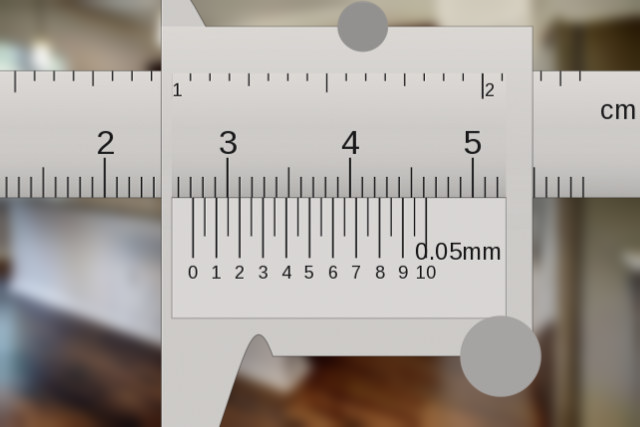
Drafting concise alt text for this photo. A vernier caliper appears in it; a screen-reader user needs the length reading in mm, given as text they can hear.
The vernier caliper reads 27.2 mm
